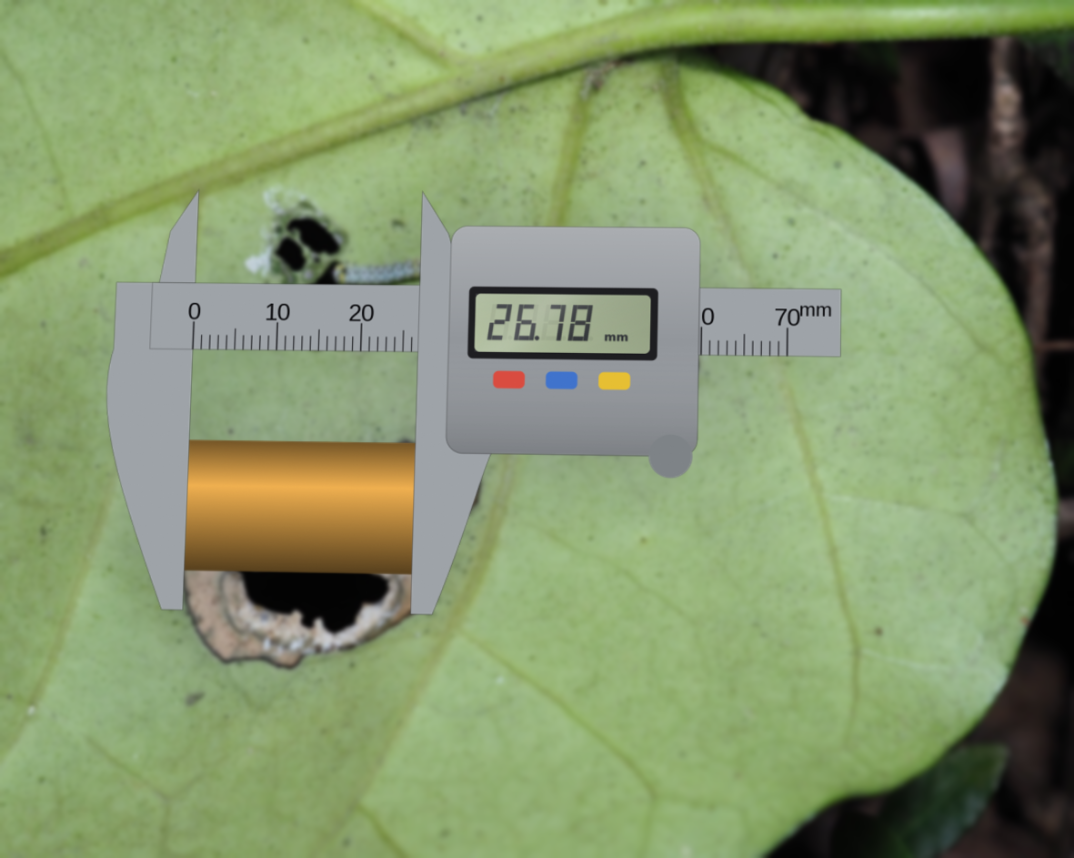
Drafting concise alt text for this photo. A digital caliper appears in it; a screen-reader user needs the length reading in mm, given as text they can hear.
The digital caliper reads 26.78 mm
